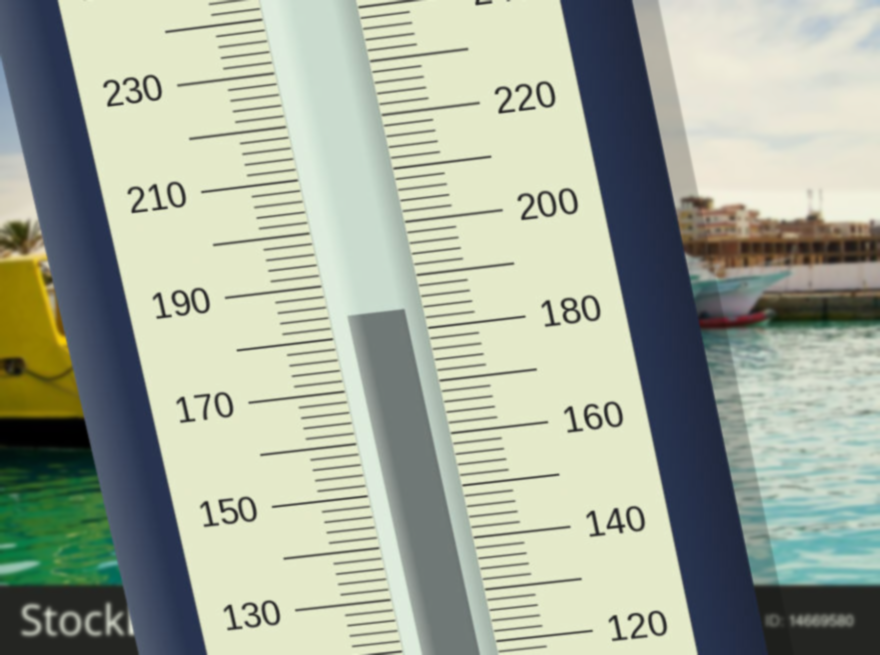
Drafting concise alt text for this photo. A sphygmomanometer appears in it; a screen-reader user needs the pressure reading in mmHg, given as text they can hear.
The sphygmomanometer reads 184 mmHg
